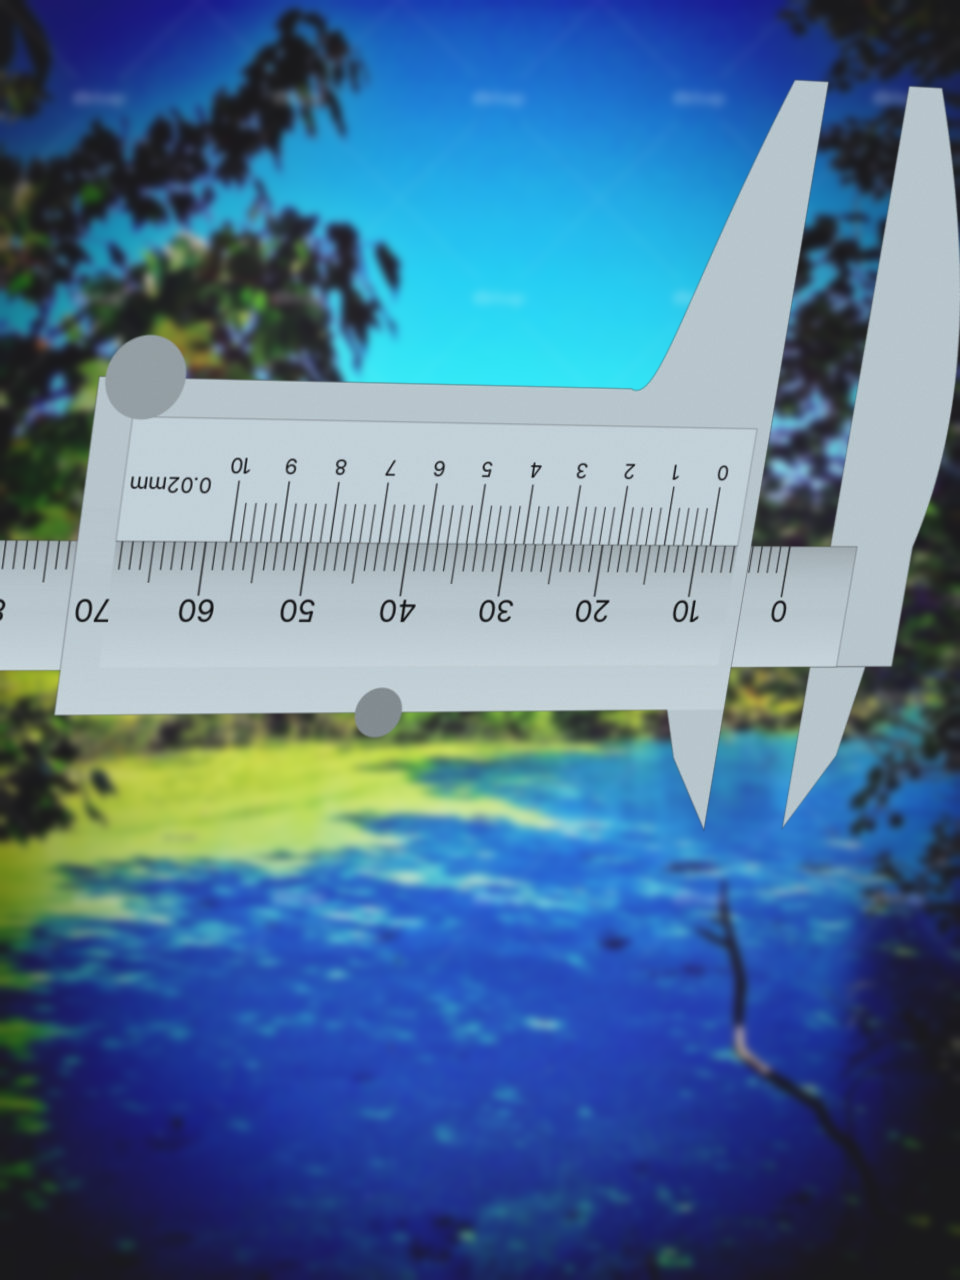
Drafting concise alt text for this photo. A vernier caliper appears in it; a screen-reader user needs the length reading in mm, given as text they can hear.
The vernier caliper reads 8.6 mm
